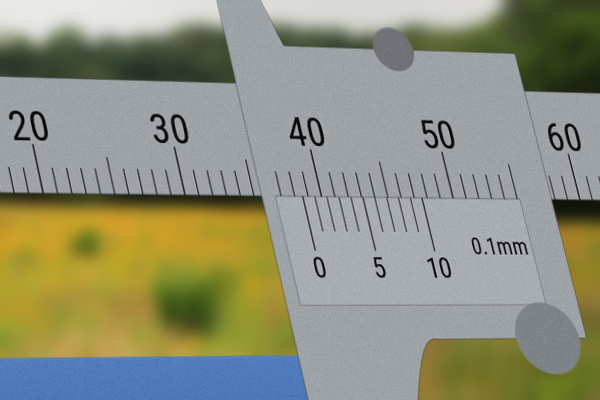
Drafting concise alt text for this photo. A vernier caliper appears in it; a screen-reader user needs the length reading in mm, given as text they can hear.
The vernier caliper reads 38.6 mm
